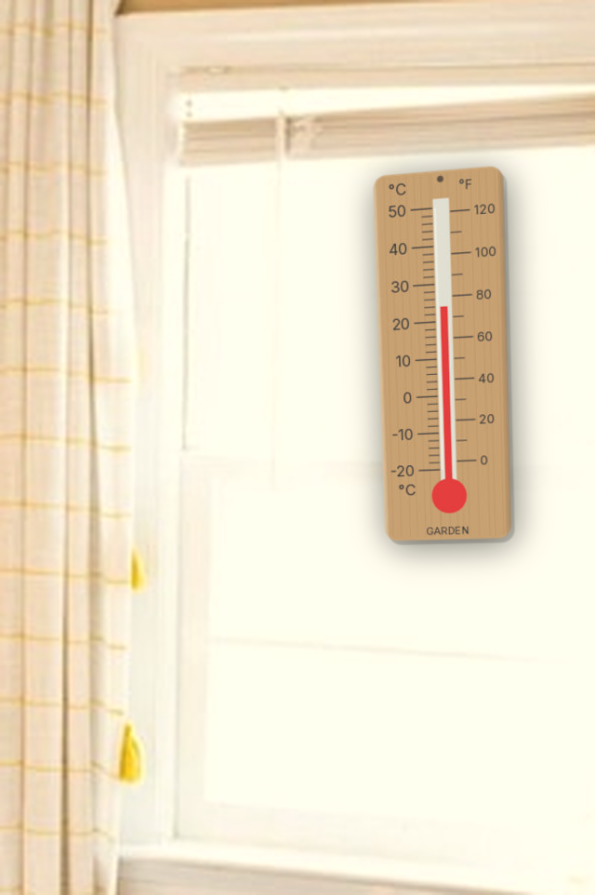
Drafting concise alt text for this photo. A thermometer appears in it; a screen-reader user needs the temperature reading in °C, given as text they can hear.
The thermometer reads 24 °C
